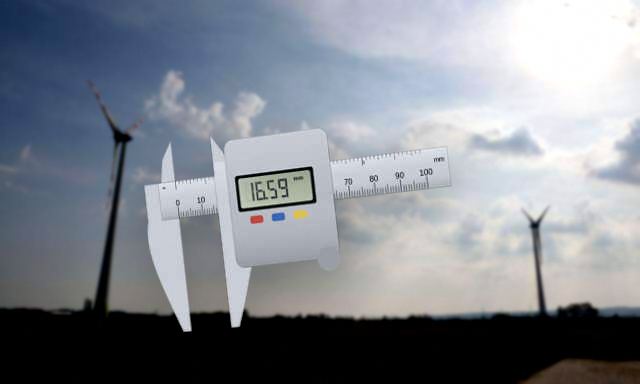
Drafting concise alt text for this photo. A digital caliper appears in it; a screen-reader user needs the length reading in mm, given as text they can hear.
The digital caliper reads 16.59 mm
